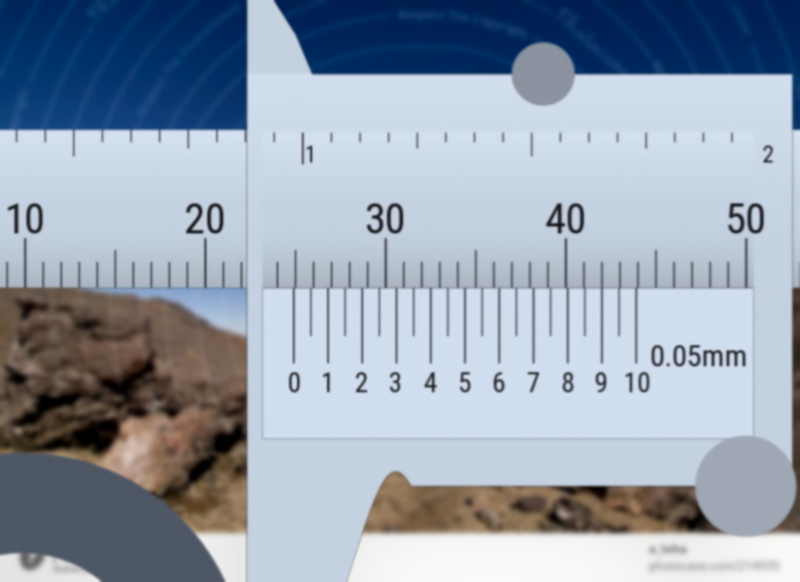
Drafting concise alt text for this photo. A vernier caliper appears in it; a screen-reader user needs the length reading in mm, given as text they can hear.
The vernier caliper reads 24.9 mm
